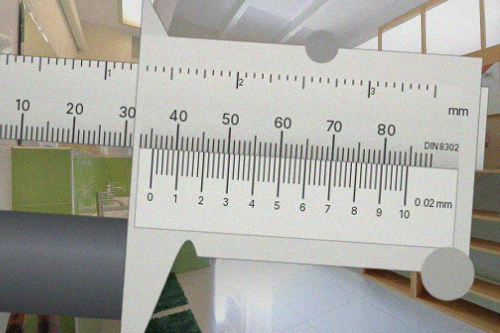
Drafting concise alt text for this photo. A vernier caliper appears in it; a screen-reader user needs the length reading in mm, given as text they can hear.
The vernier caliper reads 35.5 mm
